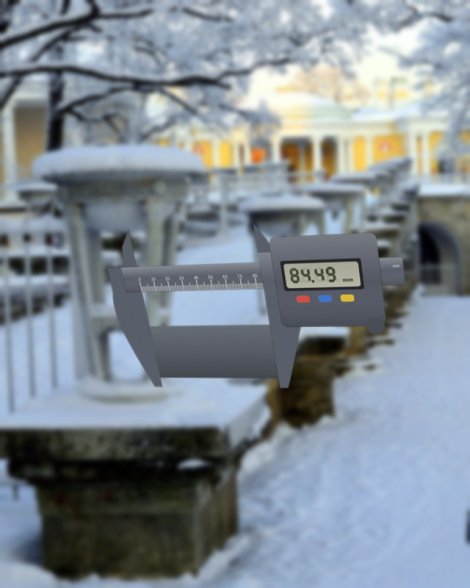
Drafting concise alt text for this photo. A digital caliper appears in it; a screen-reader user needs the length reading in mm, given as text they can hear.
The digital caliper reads 84.49 mm
